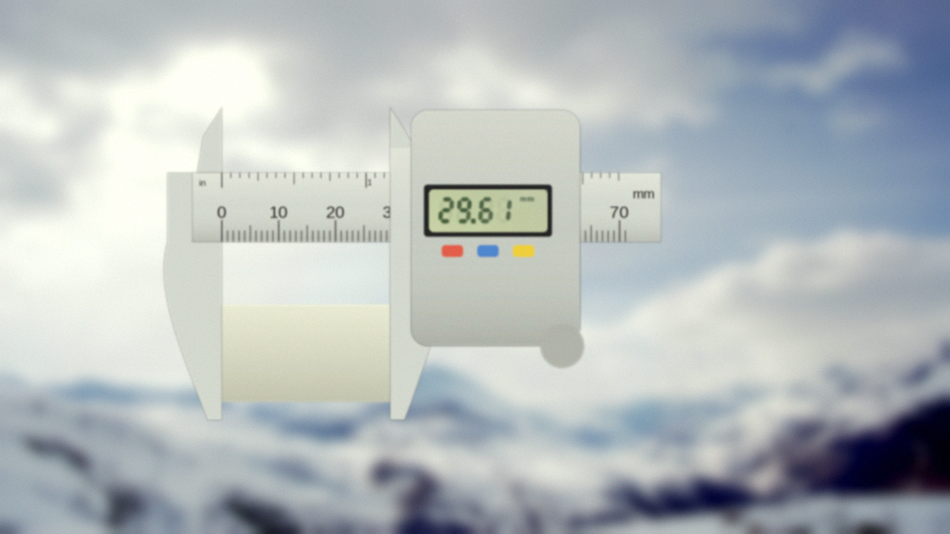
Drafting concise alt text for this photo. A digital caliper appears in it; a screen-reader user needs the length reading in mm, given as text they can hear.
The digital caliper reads 29.61 mm
